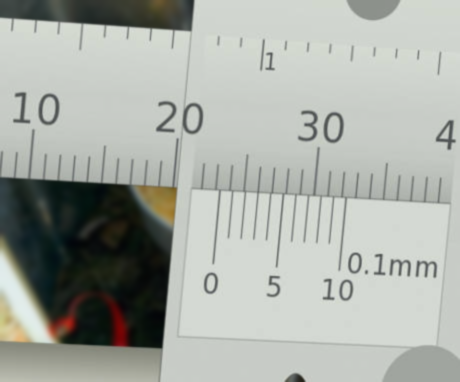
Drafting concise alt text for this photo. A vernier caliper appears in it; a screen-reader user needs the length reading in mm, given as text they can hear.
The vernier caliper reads 23.3 mm
